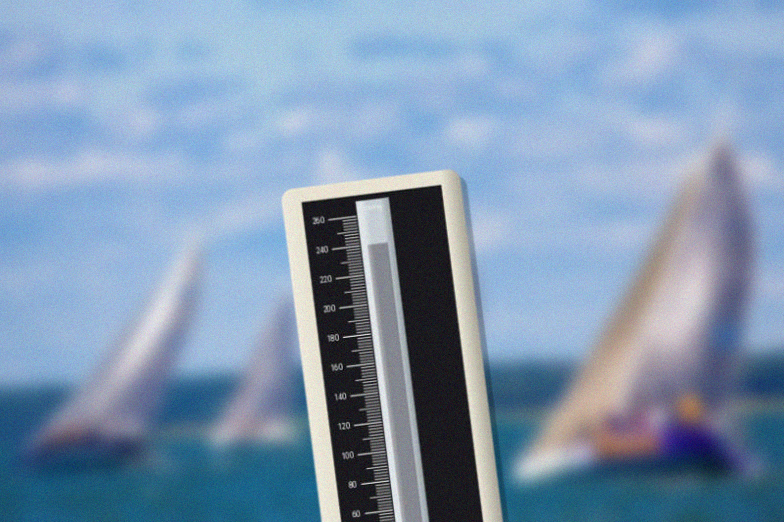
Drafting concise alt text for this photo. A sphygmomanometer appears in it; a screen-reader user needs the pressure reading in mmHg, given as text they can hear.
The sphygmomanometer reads 240 mmHg
